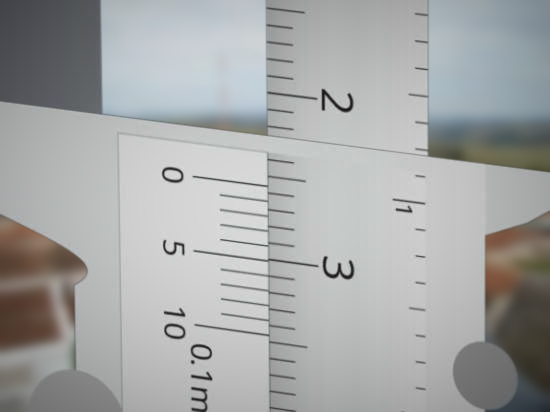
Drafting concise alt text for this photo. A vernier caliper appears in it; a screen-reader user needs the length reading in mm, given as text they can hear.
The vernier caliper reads 25.6 mm
